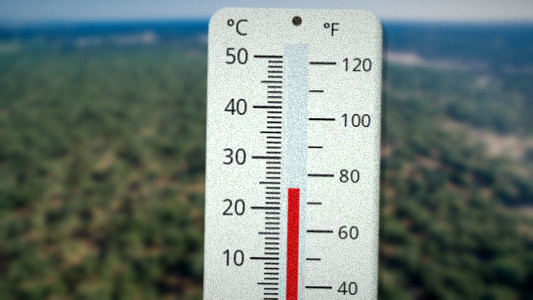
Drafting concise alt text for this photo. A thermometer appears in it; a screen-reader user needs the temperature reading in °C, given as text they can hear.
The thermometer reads 24 °C
